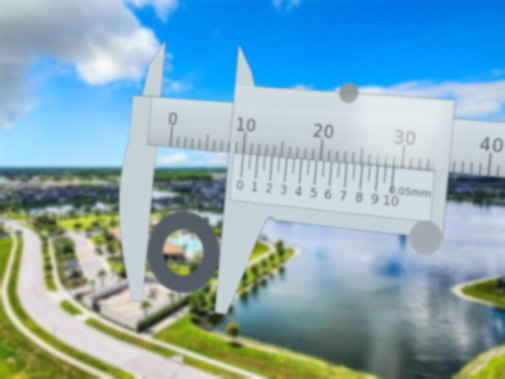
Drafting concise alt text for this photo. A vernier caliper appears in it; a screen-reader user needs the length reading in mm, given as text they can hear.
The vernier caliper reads 10.0 mm
